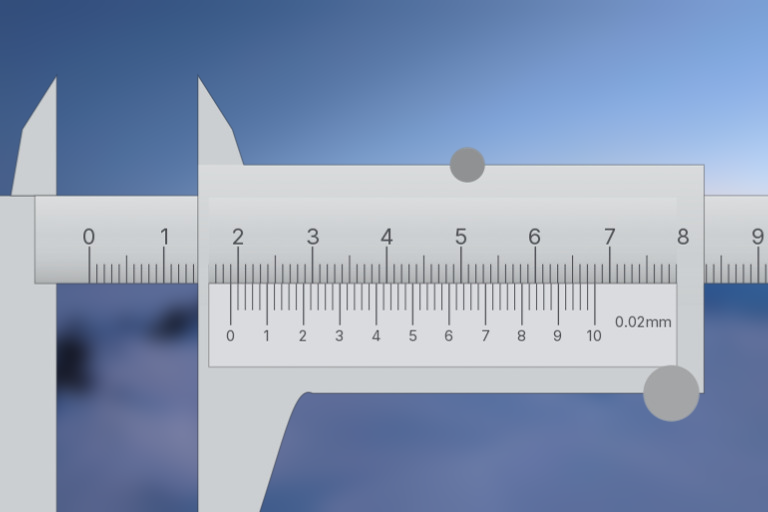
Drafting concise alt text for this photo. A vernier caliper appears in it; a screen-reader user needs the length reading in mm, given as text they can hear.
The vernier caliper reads 19.0 mm
